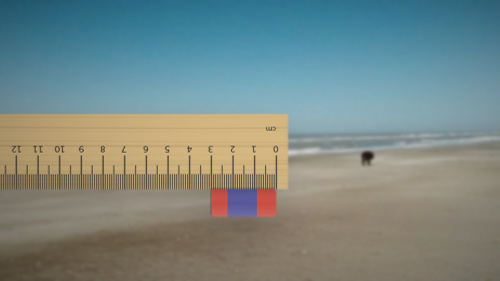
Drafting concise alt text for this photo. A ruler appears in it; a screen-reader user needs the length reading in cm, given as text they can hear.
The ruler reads 3 cm
